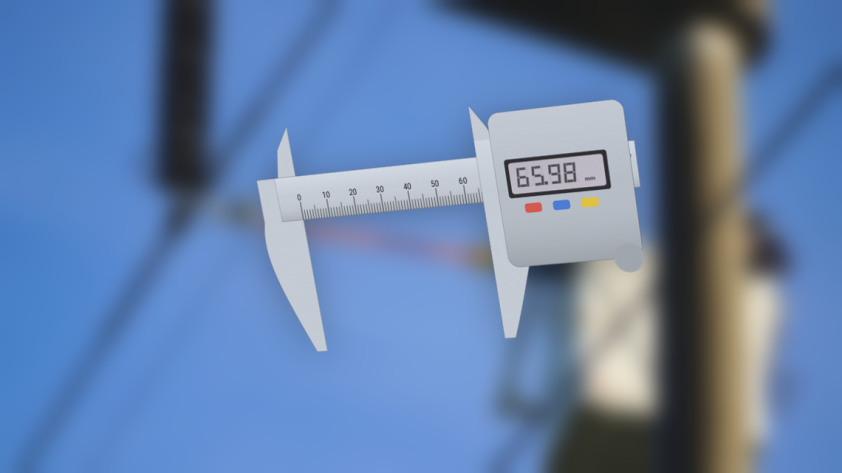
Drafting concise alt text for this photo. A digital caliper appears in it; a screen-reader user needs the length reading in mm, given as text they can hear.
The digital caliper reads 65.98 mm
